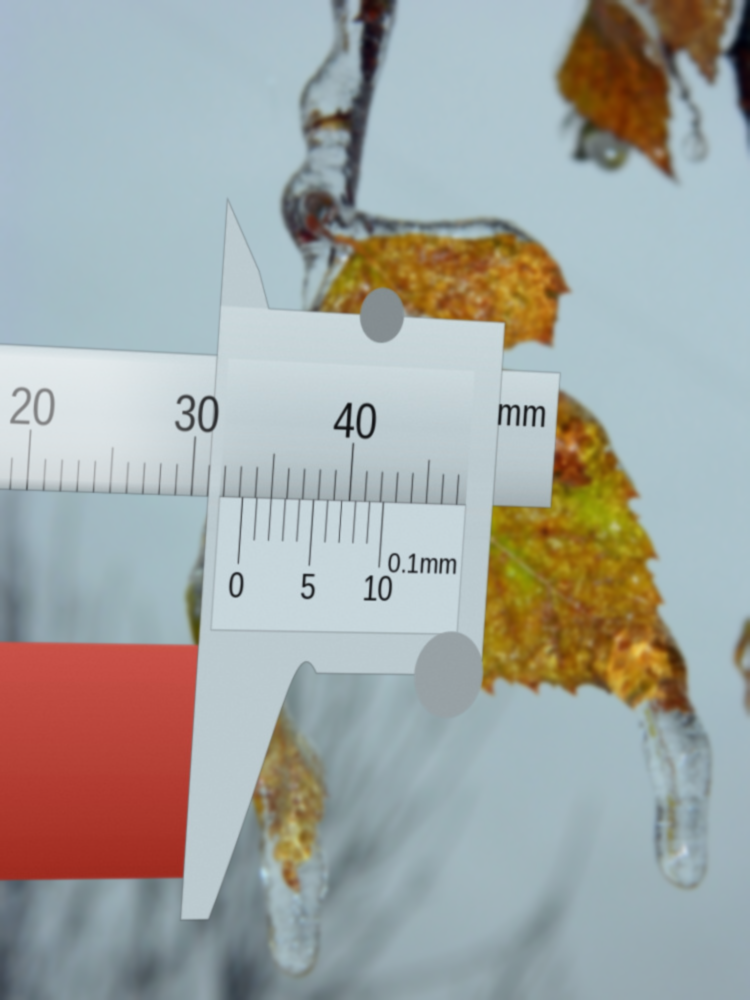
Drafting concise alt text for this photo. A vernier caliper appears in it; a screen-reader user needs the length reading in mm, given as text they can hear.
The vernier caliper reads 33.2 mm
